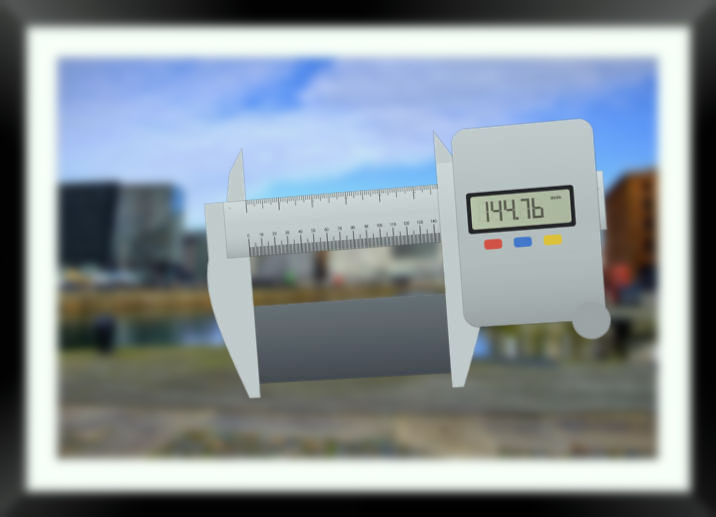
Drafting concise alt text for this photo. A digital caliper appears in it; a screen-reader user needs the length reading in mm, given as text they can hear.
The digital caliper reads 144.76 mm
